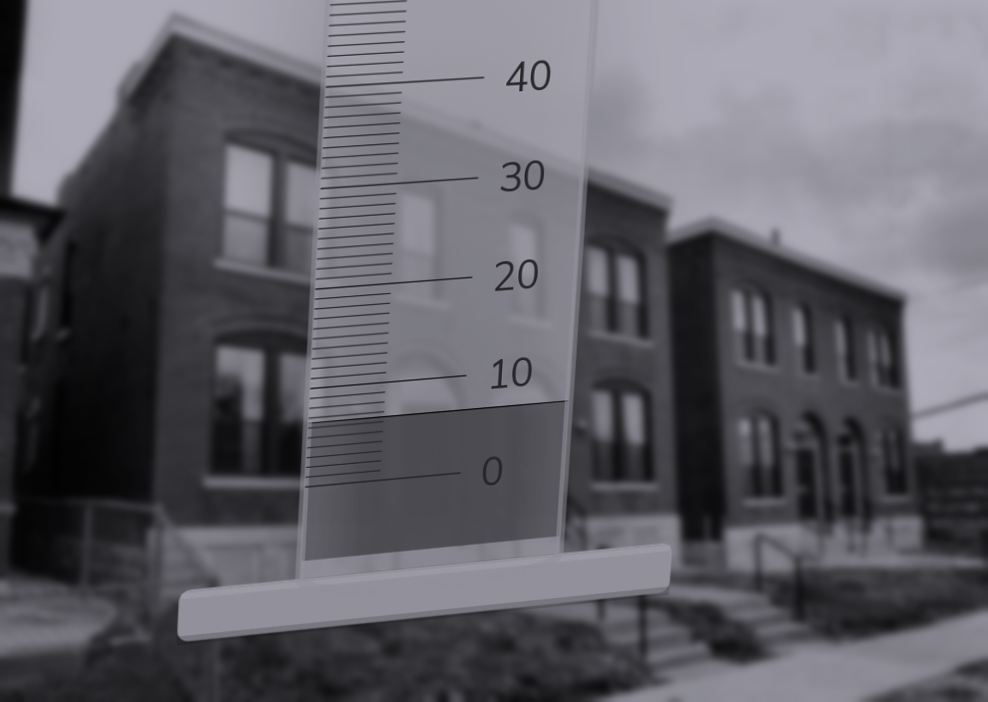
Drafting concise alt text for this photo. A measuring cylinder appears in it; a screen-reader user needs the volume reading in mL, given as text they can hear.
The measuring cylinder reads 6.5 mL
